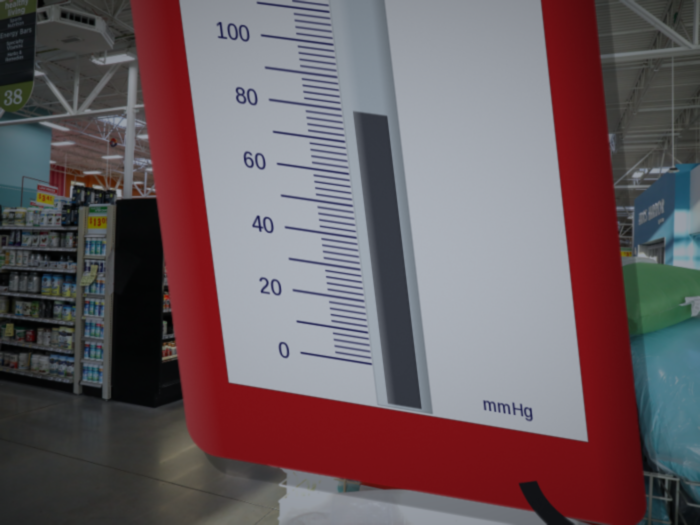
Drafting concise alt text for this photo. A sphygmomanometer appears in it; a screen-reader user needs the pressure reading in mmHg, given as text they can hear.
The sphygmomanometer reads 80 mmHg
